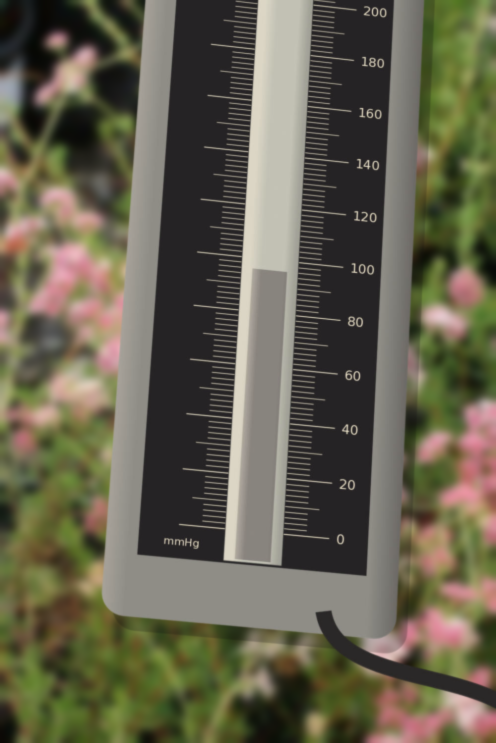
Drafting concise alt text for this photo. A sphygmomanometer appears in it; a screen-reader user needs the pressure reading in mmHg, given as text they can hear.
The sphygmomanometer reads 96 mmHg
